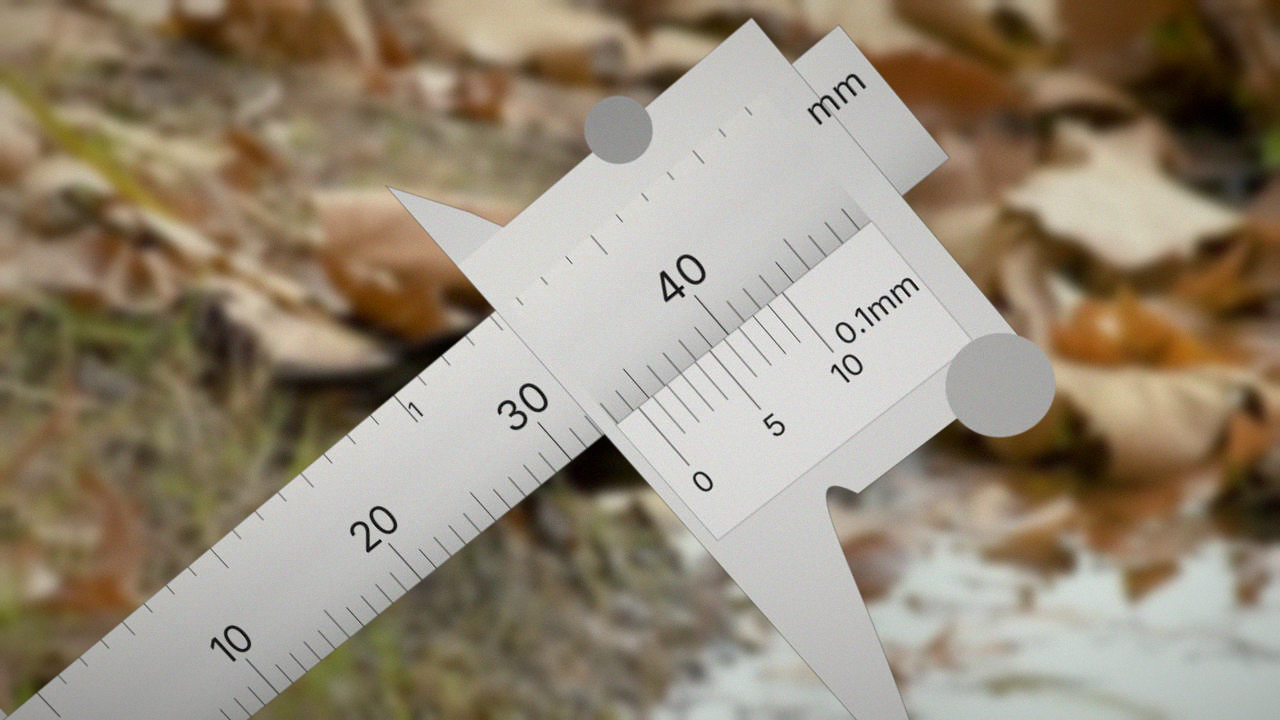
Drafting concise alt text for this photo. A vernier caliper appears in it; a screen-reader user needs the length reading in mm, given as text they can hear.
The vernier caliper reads 34.3 mm
